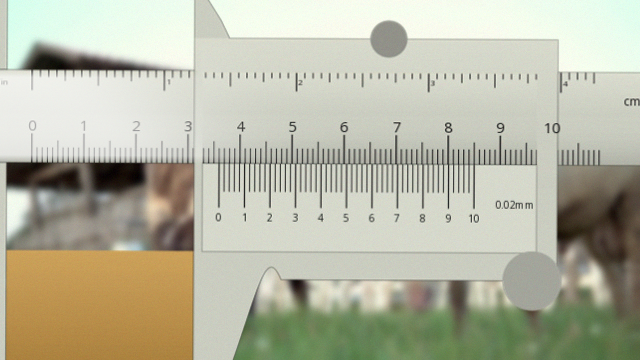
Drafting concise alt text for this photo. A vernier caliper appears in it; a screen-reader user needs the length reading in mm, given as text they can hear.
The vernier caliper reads 36.0 mm
